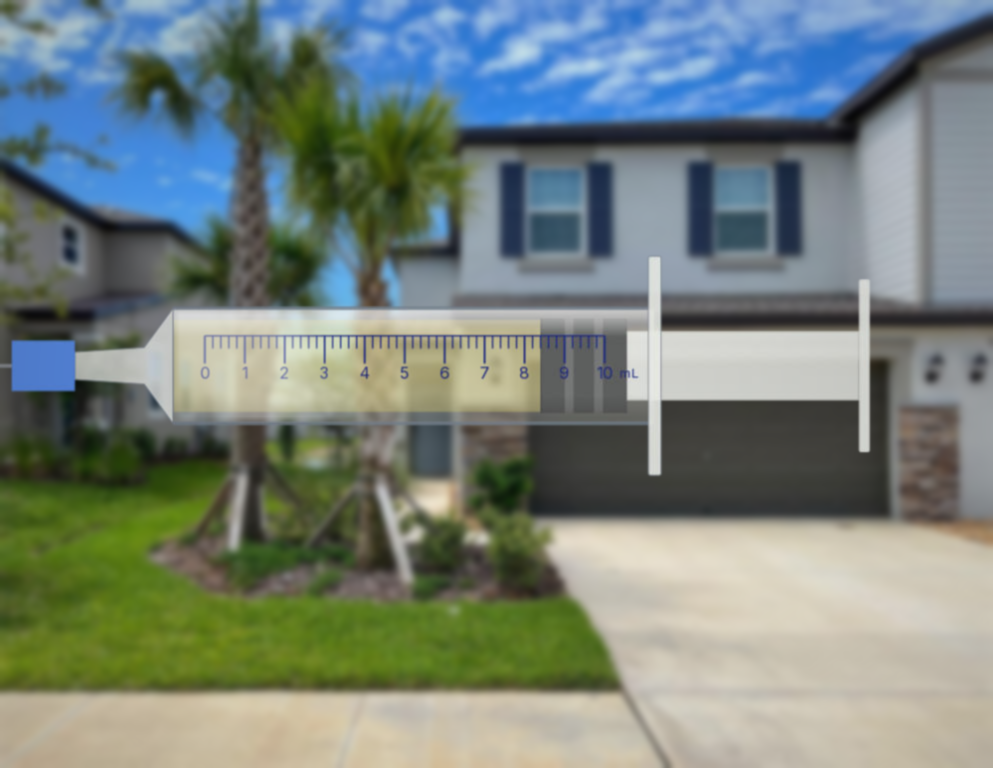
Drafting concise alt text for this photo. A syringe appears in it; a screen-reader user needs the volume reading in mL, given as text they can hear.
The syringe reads 8.4 mL
